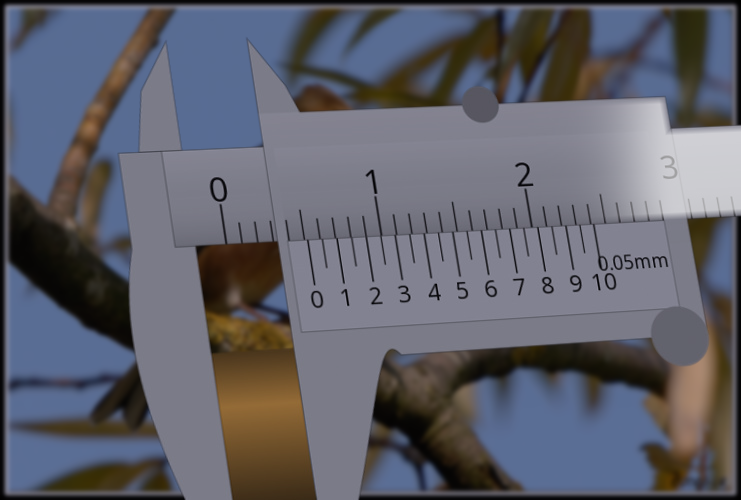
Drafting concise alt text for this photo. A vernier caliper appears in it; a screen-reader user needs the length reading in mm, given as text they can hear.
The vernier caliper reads 5.2 mm
